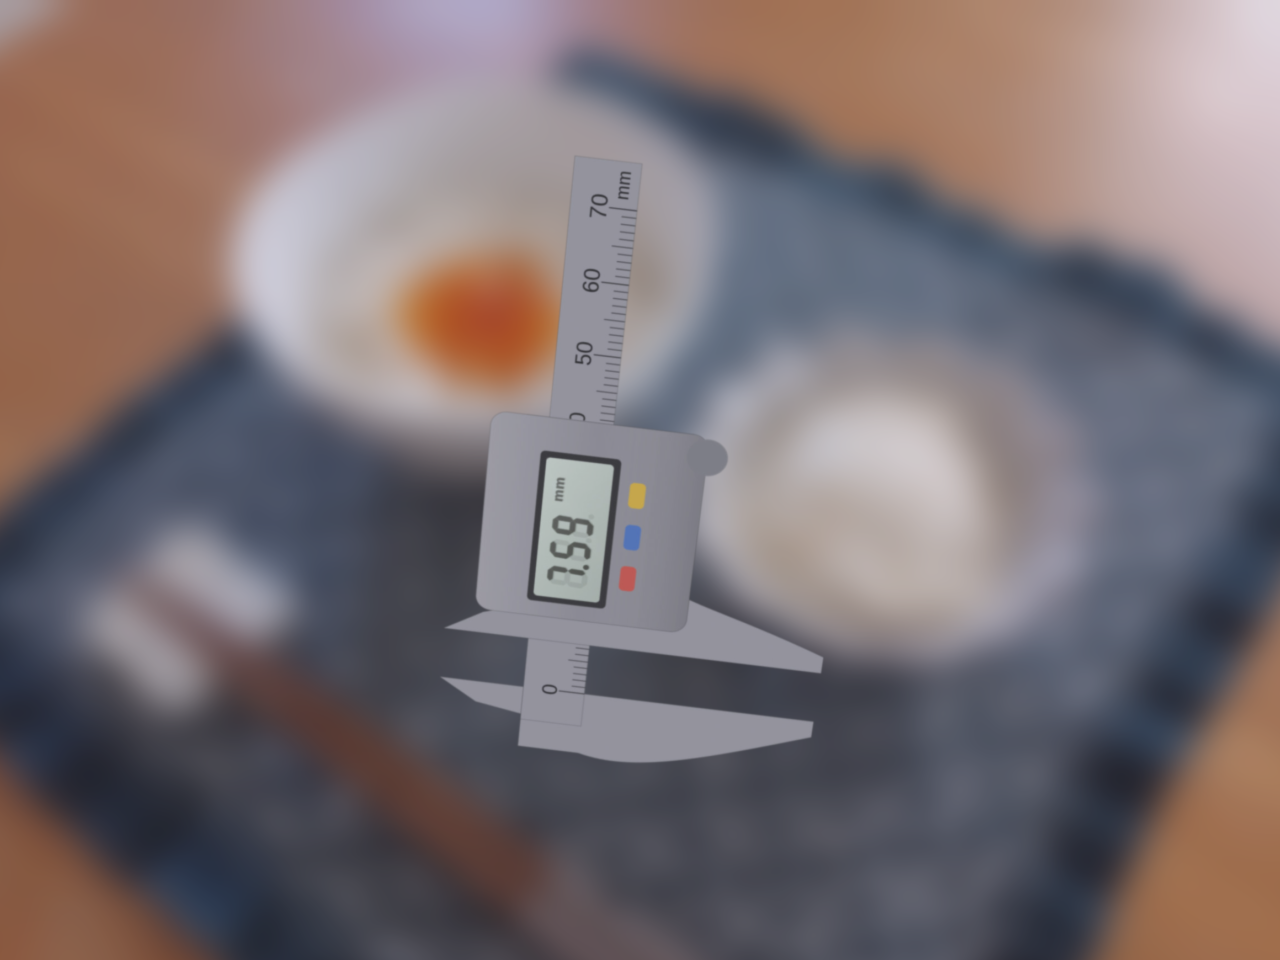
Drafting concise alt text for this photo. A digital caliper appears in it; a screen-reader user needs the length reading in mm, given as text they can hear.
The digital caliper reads 7.59 mm
